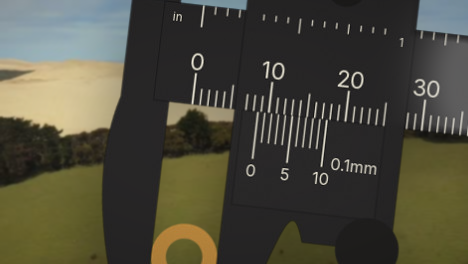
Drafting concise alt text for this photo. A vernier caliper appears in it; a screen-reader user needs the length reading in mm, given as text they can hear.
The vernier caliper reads 8.6 mm
